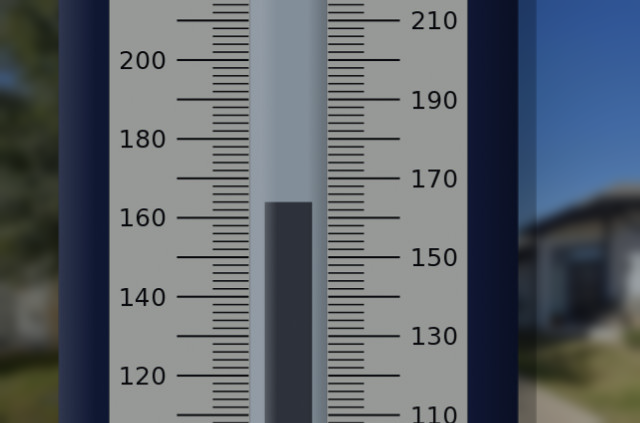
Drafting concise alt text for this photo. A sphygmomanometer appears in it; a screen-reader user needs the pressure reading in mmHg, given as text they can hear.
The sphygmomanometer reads 164 mmHg
